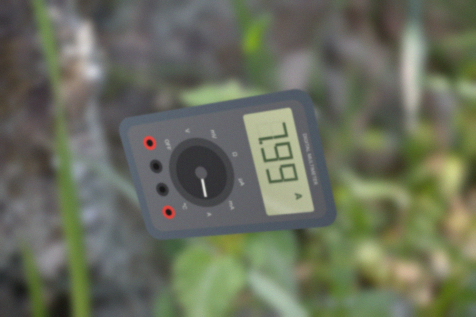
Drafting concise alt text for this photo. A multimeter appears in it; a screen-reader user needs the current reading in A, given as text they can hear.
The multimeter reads 7.99 A
